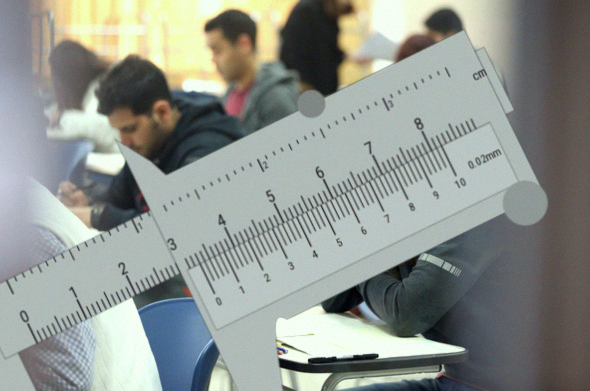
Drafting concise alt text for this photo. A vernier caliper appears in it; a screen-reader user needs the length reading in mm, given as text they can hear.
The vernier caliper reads 33.0 mm
